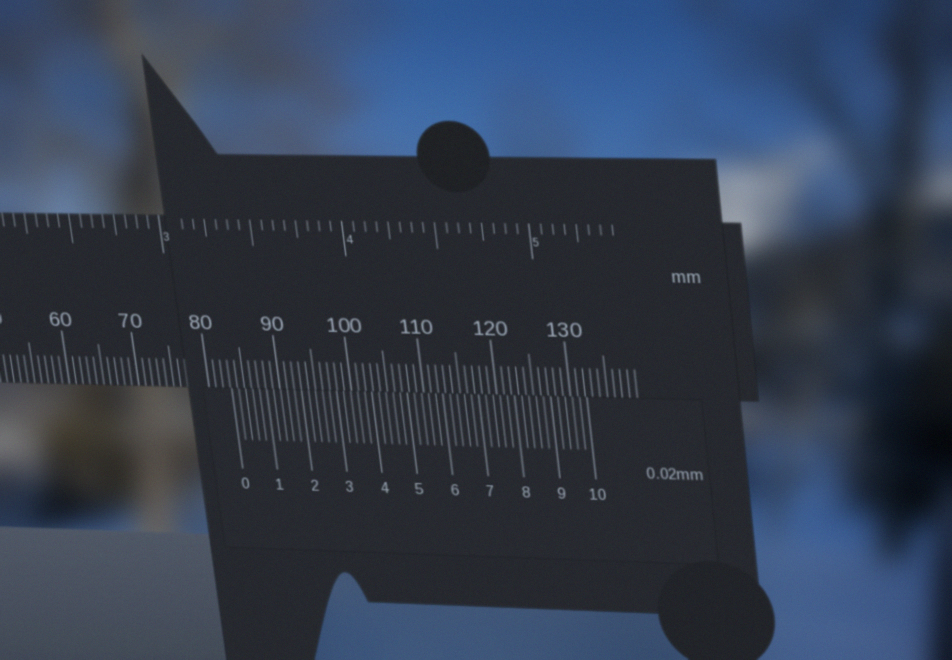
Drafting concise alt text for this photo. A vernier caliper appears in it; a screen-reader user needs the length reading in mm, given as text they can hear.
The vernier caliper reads 83.2 mm
